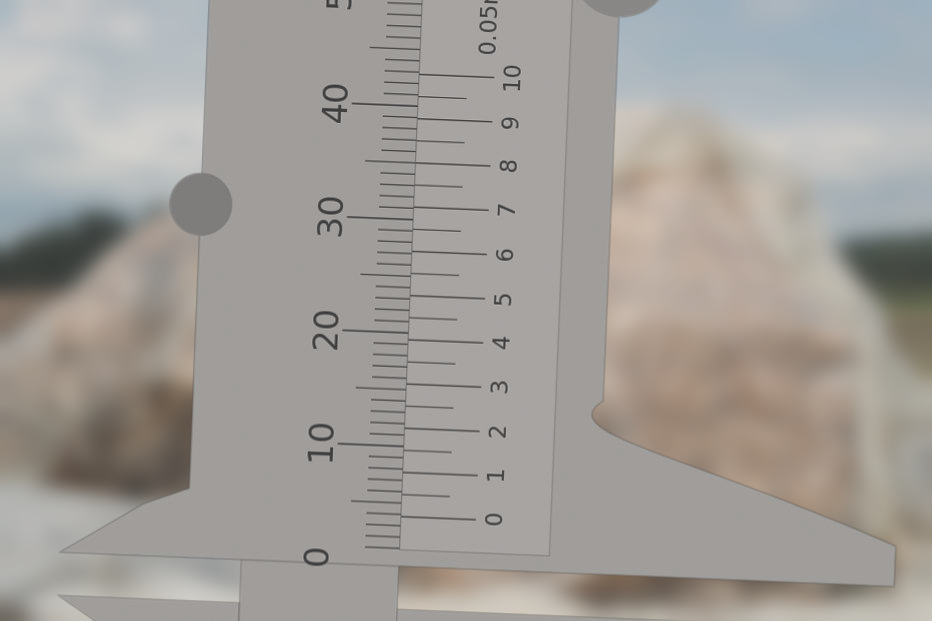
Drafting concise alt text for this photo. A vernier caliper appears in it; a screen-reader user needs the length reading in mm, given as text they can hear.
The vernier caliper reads 3.8 mm
